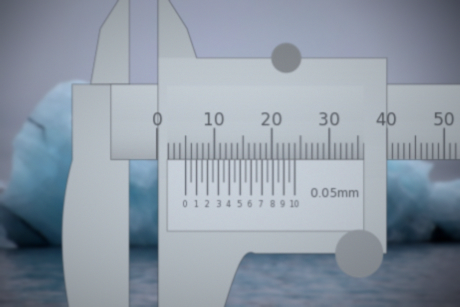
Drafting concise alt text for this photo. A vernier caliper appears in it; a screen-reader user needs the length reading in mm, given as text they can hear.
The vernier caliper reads 5.0 mm
